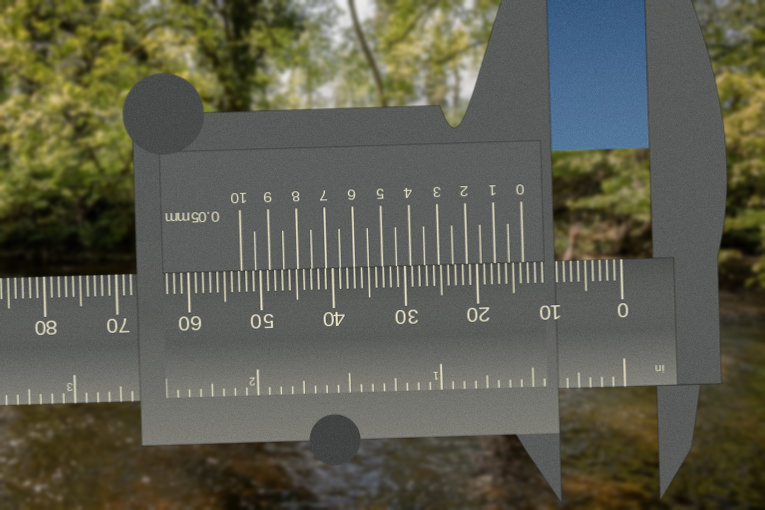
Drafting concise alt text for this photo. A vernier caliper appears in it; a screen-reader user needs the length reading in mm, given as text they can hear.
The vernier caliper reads 13.6 mm
